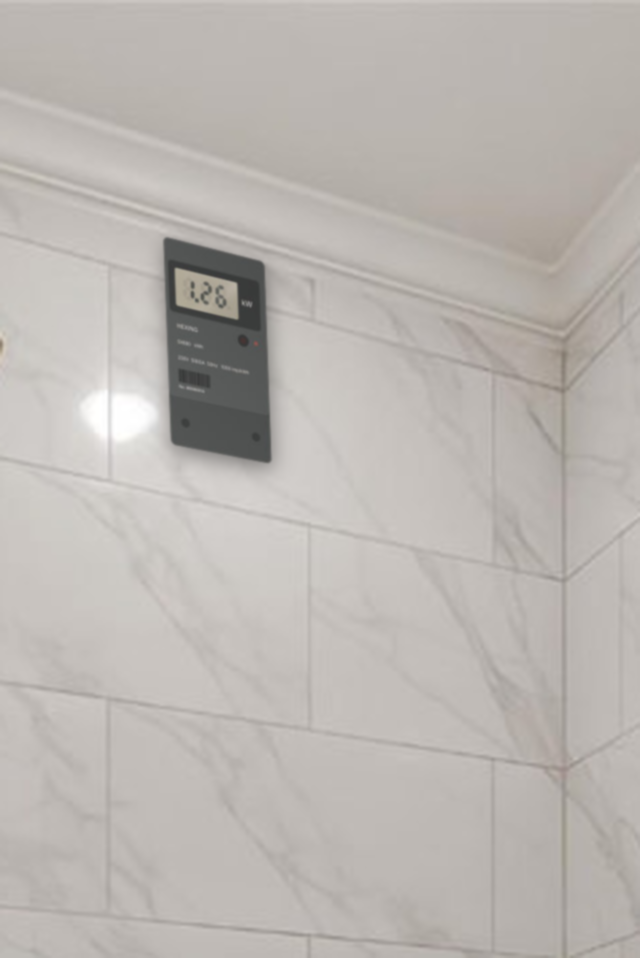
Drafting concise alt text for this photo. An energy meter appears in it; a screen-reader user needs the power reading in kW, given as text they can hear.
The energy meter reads 1.26 kW
